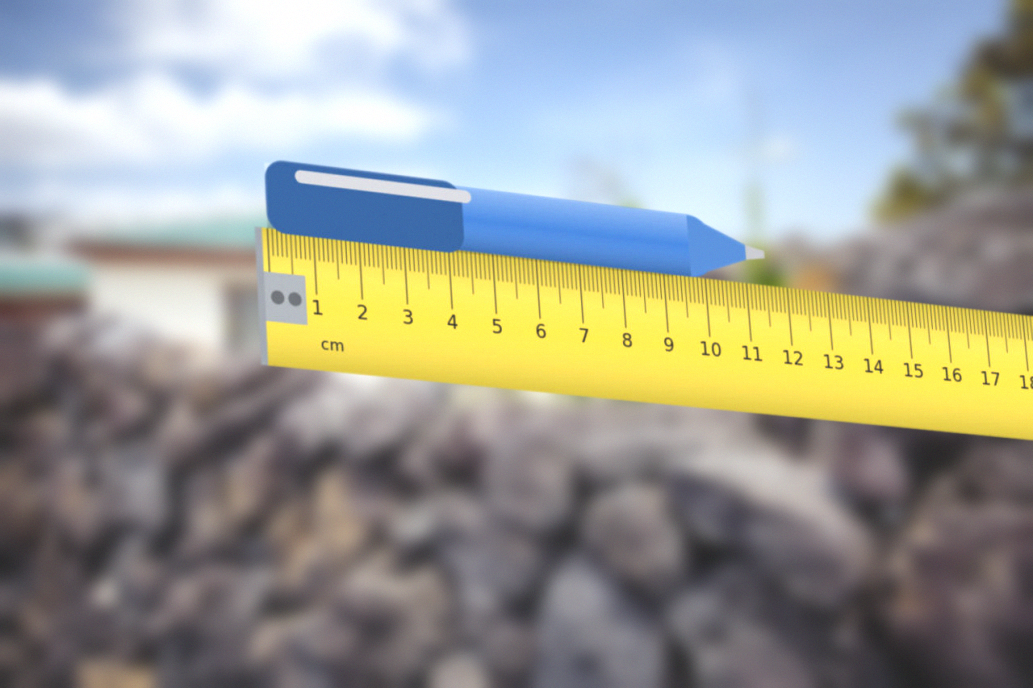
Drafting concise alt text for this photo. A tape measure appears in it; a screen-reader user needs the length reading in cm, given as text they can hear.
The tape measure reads 11.5 cm
